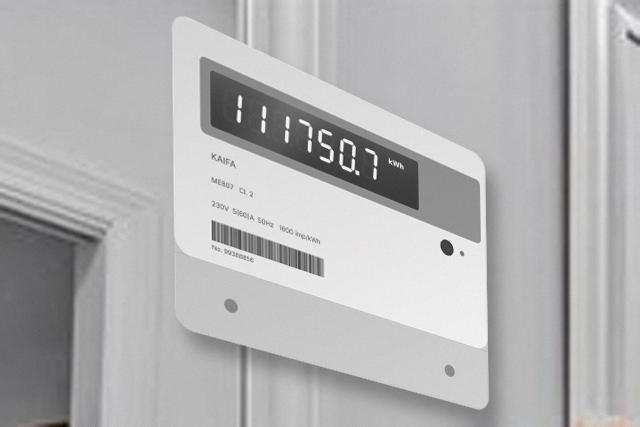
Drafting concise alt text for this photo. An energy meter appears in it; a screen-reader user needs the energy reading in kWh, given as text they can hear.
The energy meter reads 111750.7 kWh
